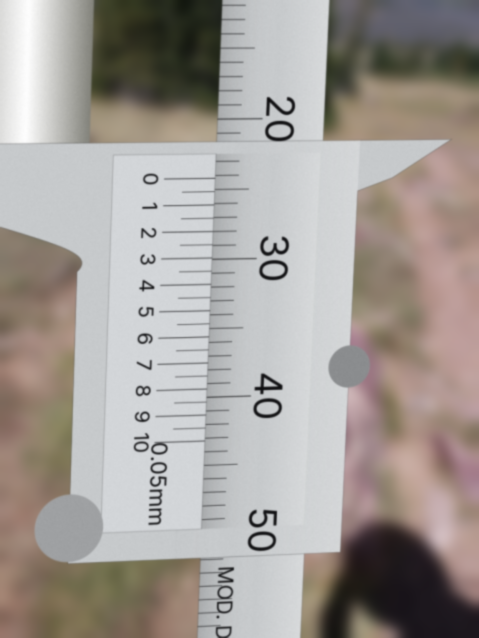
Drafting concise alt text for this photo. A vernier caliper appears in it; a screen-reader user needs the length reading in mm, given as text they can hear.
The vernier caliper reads 24.2 mm
